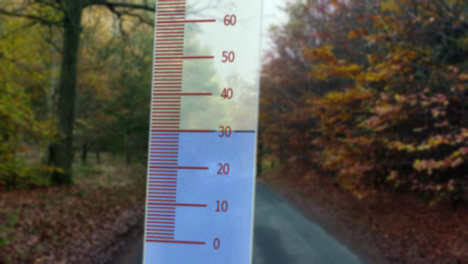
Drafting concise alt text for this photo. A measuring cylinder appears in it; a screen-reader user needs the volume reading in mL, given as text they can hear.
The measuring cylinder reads 30 mL
